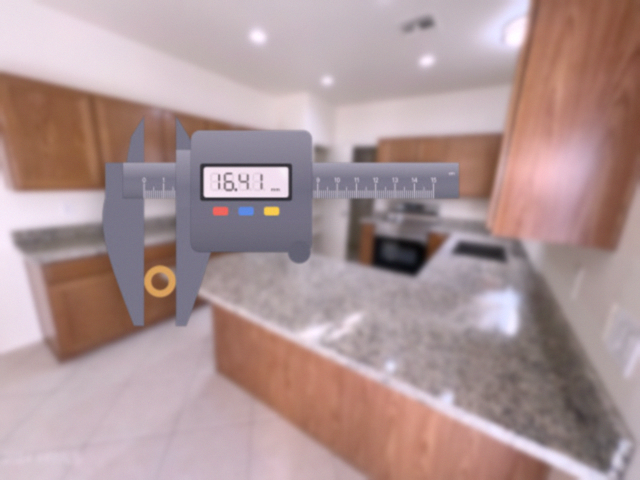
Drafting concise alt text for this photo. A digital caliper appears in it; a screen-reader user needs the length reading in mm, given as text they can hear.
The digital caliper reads 16.41 mm
